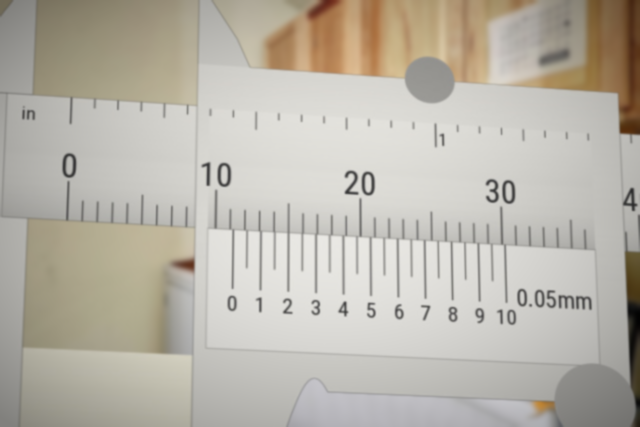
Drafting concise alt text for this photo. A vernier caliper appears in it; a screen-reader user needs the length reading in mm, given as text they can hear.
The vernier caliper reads 11.2 mm
